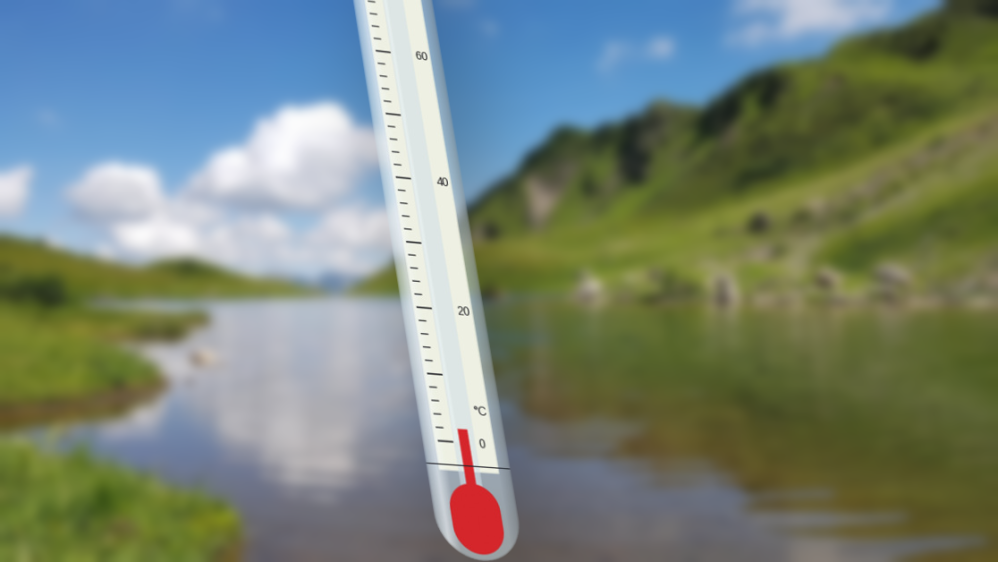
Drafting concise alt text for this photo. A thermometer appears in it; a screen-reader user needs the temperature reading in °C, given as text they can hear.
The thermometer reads 2 °C
